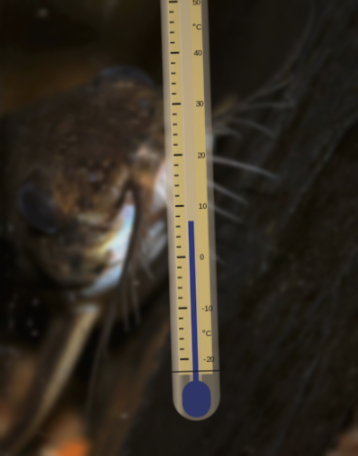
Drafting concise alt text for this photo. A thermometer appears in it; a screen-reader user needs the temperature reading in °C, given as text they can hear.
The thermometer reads 7 °C
